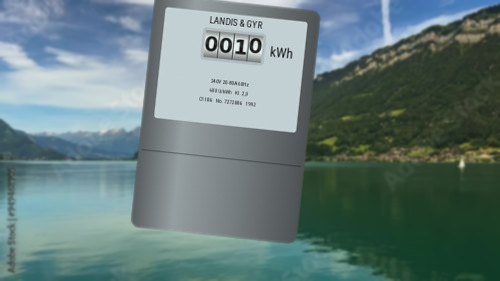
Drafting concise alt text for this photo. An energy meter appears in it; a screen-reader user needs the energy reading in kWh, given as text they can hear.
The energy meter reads 10 kWh
